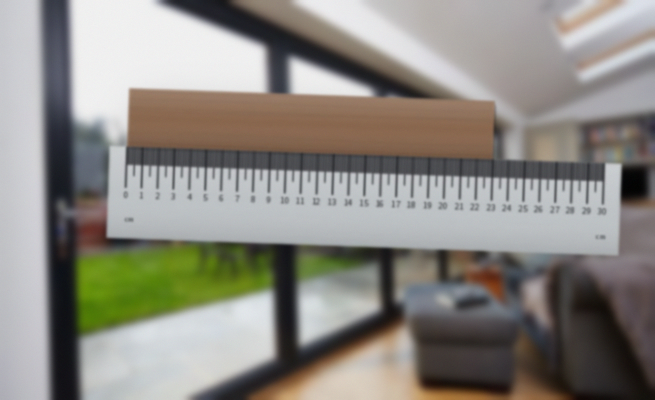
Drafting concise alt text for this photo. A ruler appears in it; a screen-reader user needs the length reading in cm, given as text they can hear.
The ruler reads 23 cm
